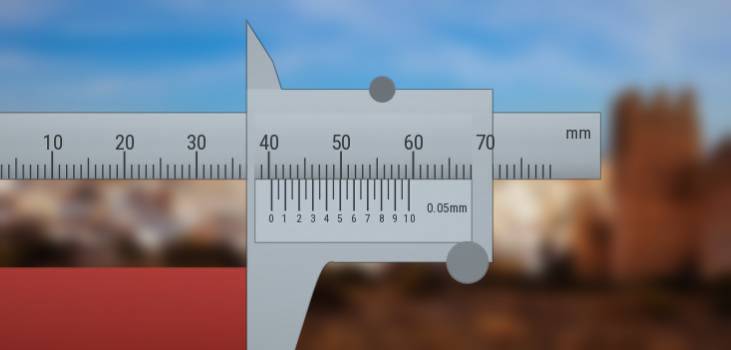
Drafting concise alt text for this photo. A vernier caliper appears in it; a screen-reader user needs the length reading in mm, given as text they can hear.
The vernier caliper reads 40.4 mm
